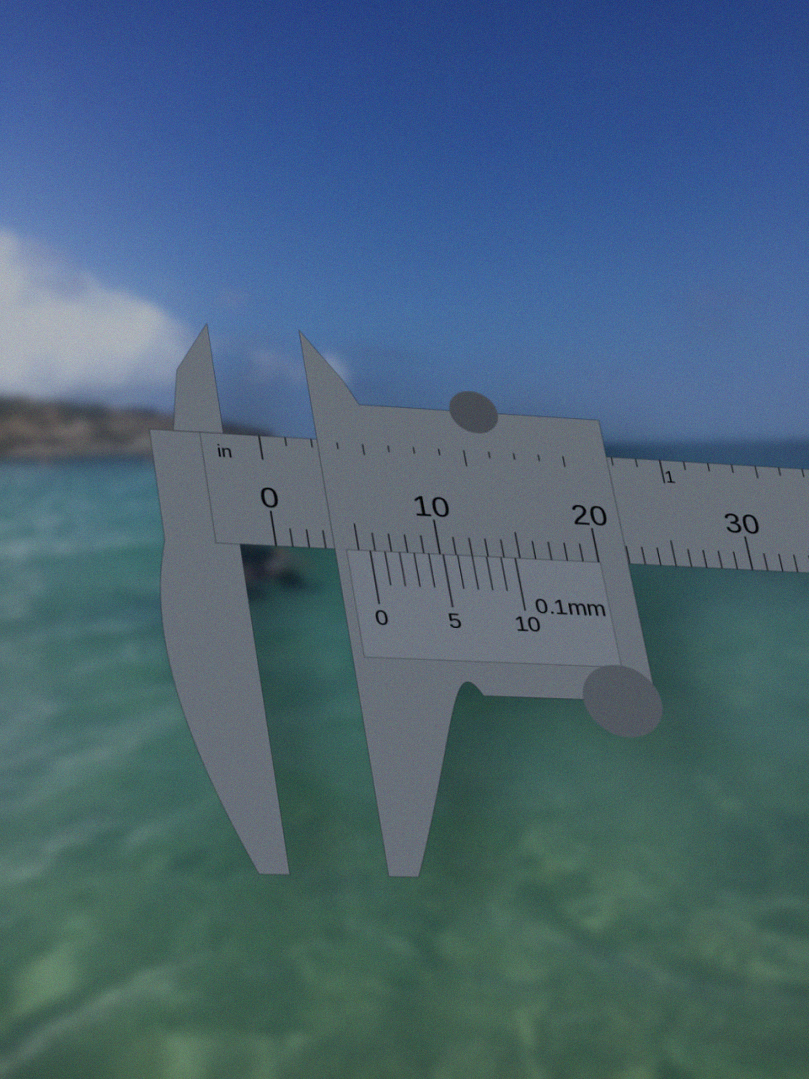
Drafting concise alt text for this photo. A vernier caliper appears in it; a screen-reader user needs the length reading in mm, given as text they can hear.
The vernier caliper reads 5.7 mm
